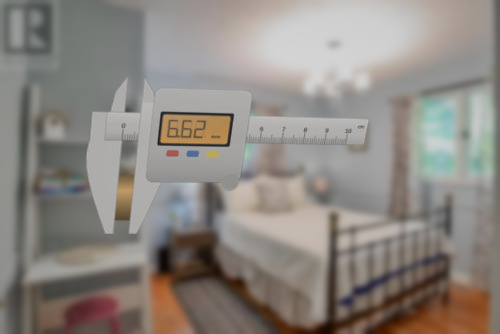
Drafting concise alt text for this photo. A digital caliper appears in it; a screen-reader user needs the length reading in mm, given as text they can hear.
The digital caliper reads 6.62 mm
